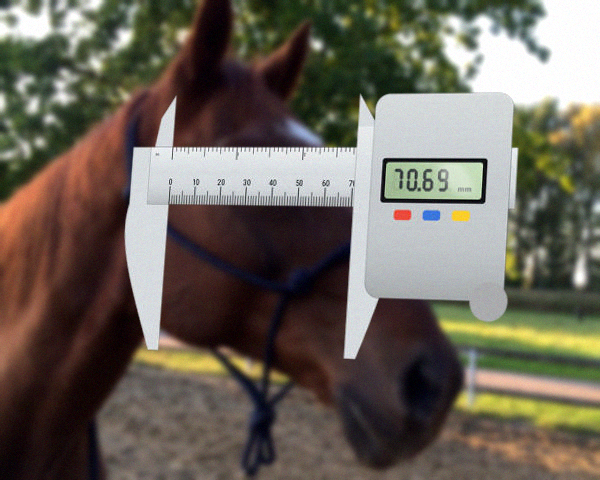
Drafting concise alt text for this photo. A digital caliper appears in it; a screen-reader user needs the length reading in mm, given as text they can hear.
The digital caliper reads 70.69 mm
